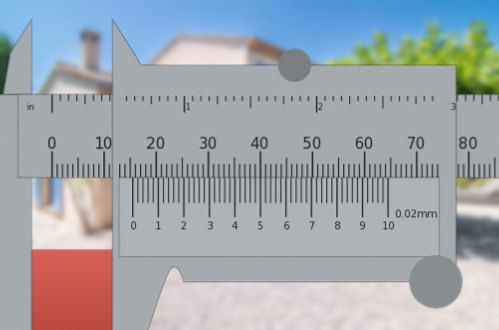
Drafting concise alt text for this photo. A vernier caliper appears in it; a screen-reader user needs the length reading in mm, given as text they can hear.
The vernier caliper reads 15.5 mm
